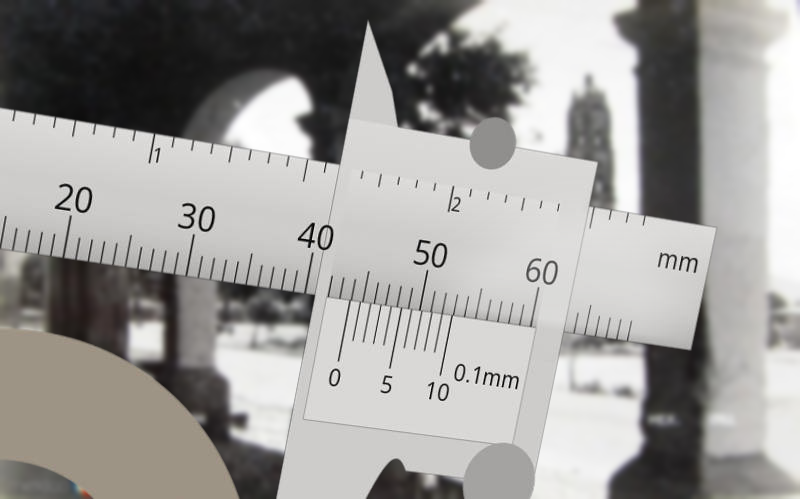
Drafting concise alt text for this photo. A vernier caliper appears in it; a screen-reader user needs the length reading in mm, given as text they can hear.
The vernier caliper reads 43.9 mm
